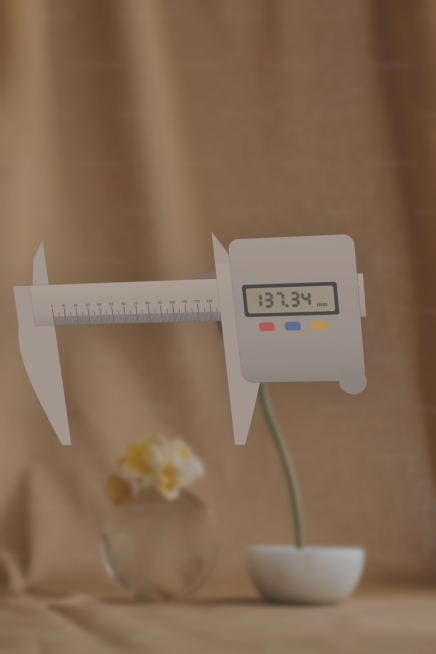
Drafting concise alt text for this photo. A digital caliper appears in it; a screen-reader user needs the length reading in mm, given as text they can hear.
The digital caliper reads 137.34 mm
